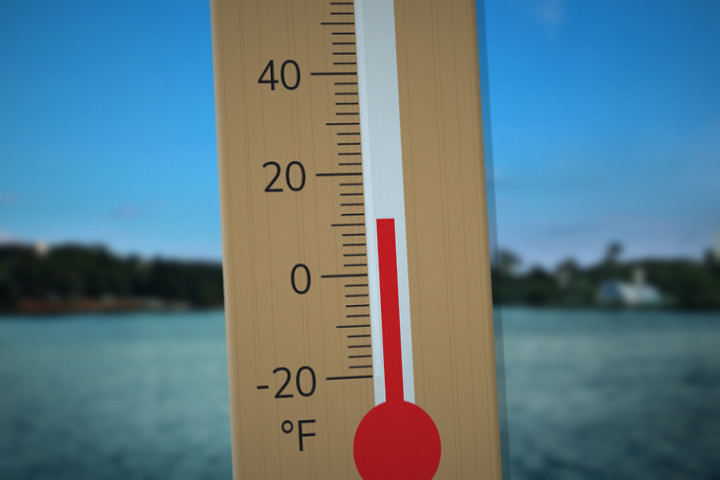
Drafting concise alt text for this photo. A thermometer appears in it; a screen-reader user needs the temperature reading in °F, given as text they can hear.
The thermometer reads 11 °F
